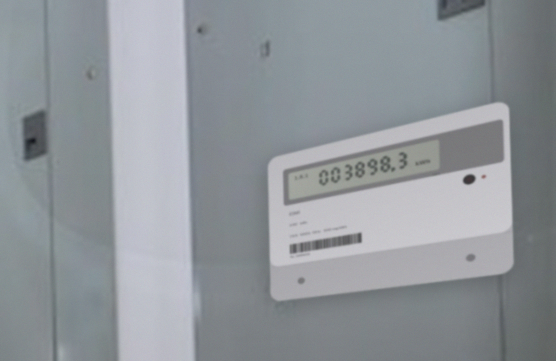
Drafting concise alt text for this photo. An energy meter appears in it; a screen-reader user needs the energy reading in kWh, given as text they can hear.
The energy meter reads 3898.3 kWh
